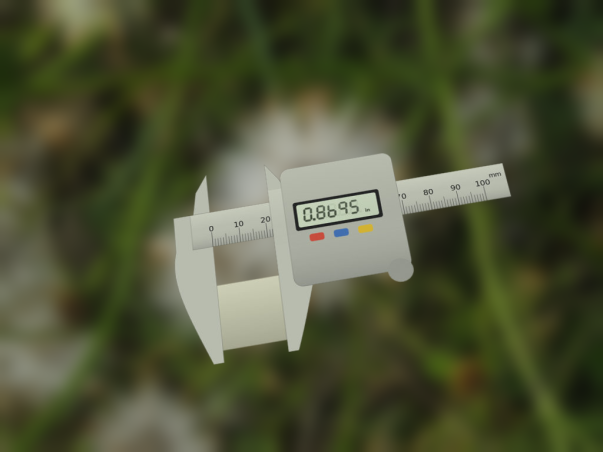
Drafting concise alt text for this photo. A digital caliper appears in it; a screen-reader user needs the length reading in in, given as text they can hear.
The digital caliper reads 0.8695 in
